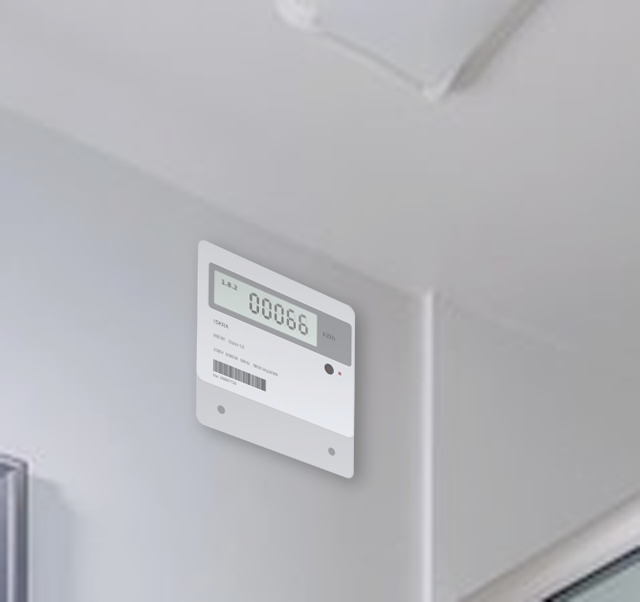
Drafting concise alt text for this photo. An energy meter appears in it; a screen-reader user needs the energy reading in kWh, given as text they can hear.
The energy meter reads 66 kWh
